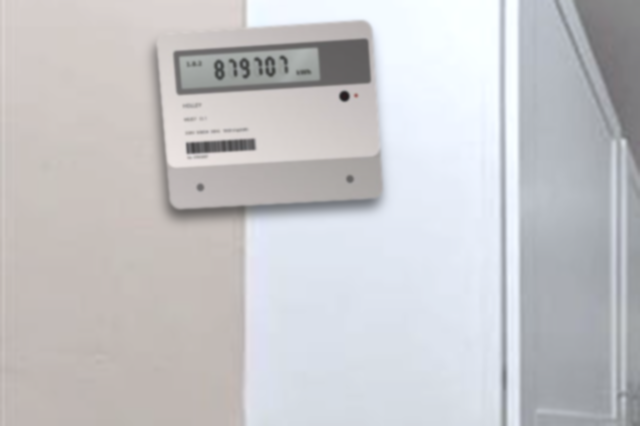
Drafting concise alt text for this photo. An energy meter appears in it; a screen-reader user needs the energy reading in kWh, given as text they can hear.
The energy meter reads 879707 kWh
